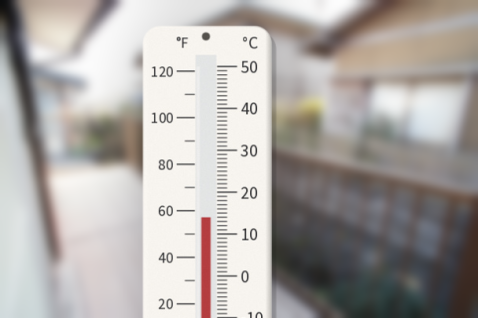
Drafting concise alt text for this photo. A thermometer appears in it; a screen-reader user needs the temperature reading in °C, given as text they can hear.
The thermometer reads 14 °C
